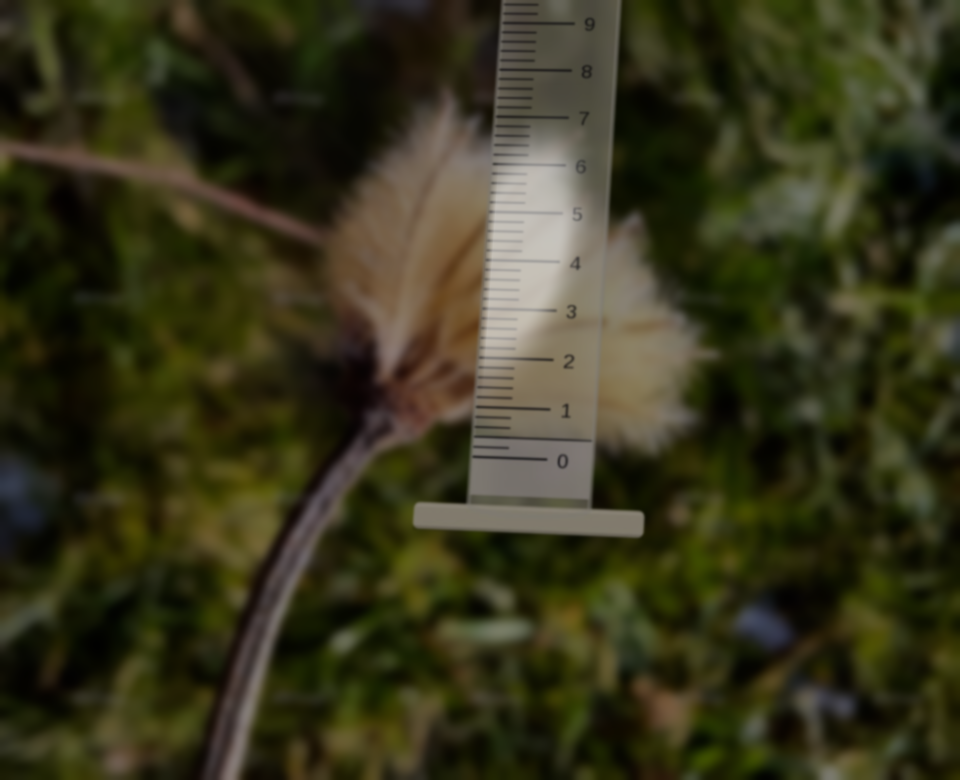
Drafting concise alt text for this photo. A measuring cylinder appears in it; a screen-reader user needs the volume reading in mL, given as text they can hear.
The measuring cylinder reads 0.4 mL
